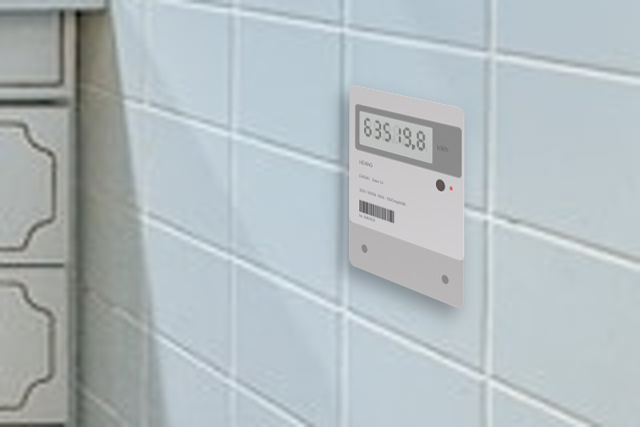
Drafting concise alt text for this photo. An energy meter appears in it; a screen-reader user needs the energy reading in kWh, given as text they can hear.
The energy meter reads 63519.8 kWh
